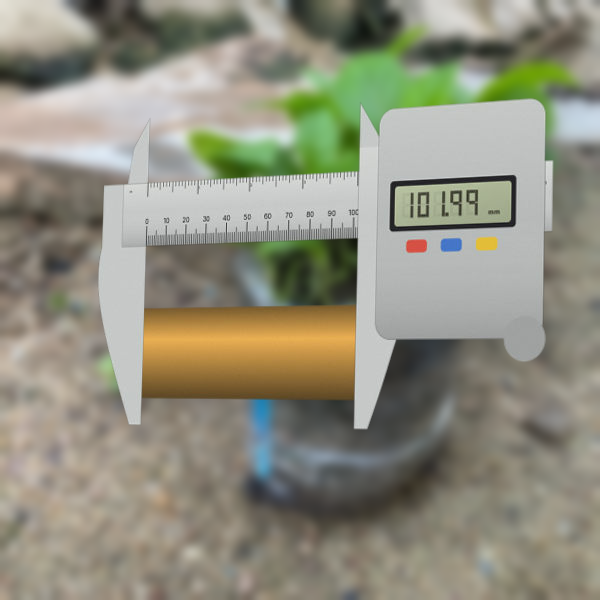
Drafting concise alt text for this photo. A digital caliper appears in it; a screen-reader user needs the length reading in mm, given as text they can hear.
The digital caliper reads 101.99 mm
